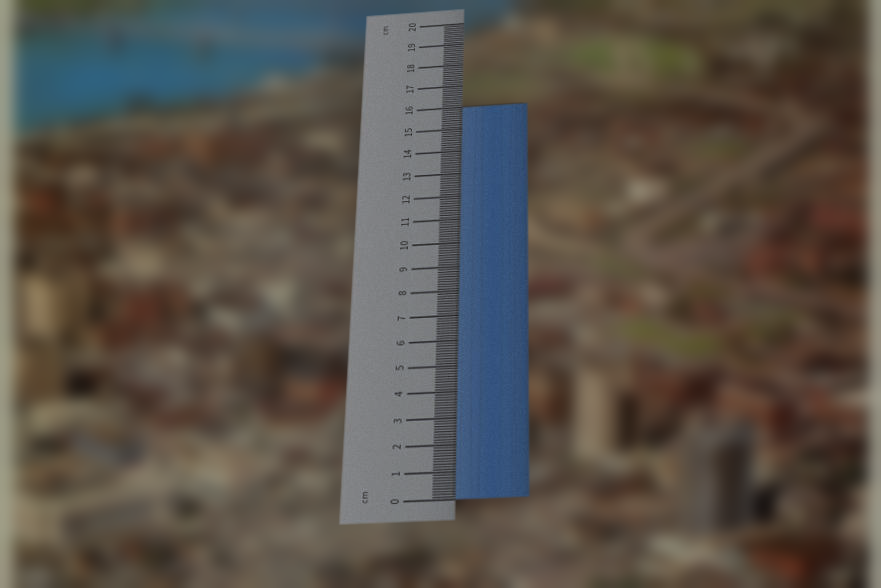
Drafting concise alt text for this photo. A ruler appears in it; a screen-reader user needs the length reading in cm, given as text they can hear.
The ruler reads 16 cm
